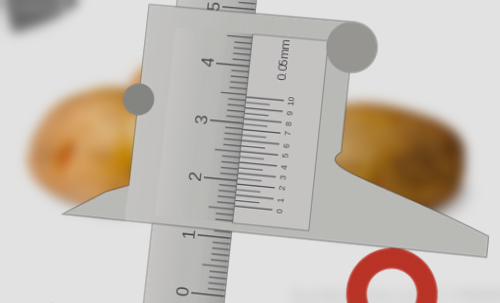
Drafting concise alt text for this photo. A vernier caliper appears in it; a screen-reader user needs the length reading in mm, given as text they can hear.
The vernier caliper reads 15.6 mm
